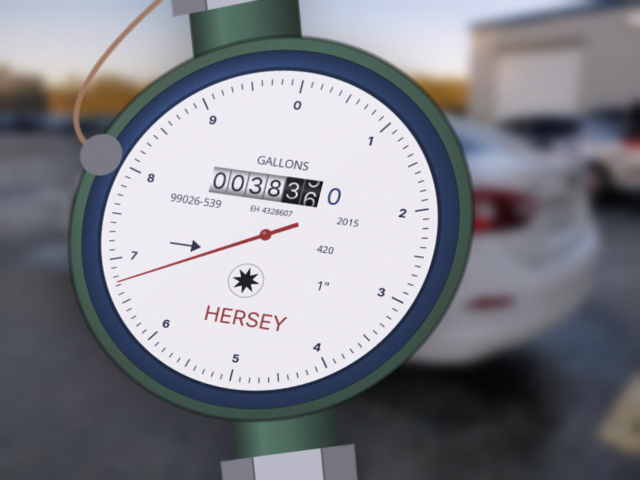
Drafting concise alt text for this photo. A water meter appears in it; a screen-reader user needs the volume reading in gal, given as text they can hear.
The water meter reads 38356.7 gal
